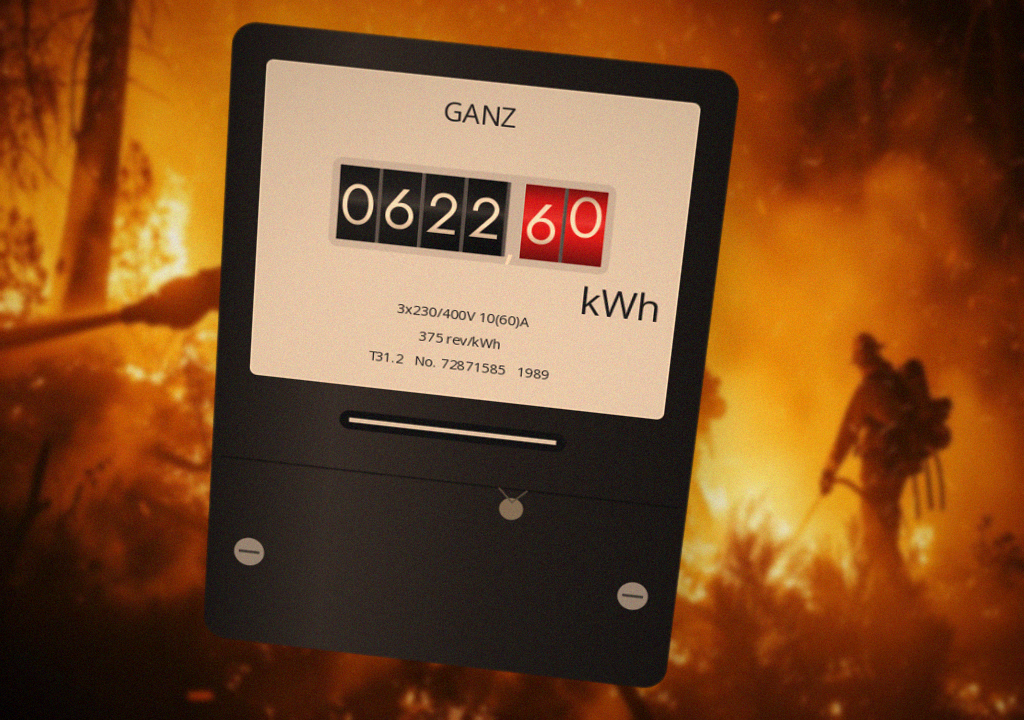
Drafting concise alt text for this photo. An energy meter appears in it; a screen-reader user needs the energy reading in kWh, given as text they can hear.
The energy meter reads 622.60 kWh
